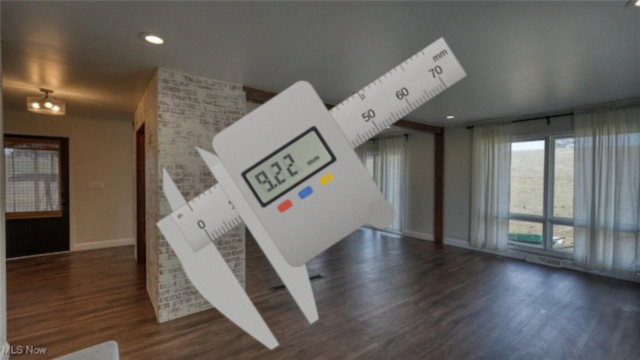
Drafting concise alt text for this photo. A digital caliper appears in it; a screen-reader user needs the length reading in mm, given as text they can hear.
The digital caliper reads 9.22 mm
